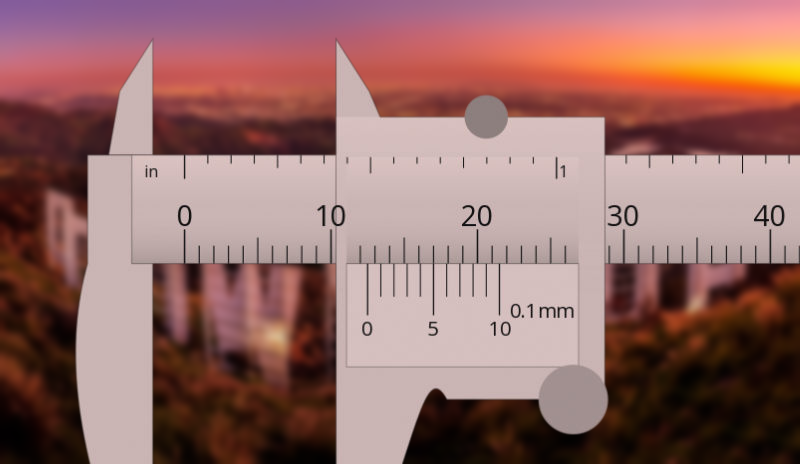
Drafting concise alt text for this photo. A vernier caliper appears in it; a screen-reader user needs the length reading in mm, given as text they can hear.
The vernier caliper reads 12.5 mm
